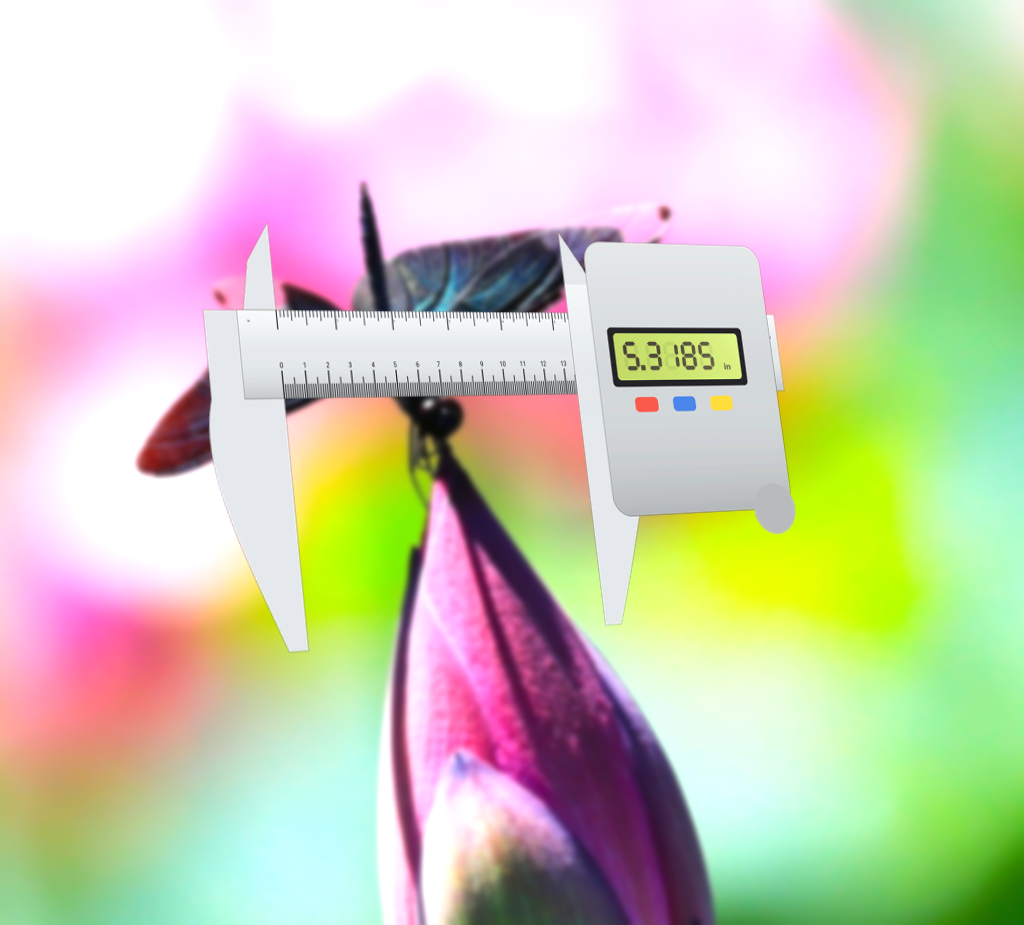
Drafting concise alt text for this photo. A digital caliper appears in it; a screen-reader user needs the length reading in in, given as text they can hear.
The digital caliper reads 5.3185 in
